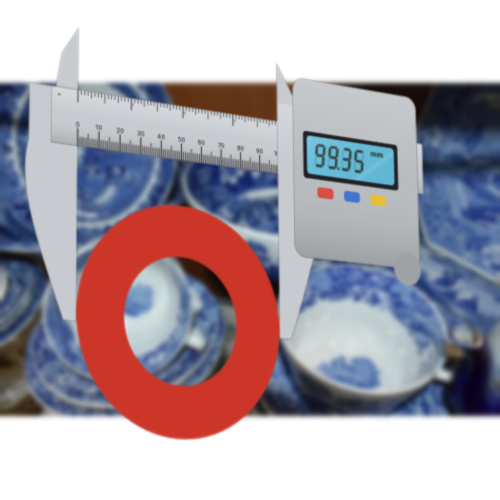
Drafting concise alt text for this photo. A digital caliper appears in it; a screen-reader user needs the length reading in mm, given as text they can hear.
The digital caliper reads 99.35 mm
